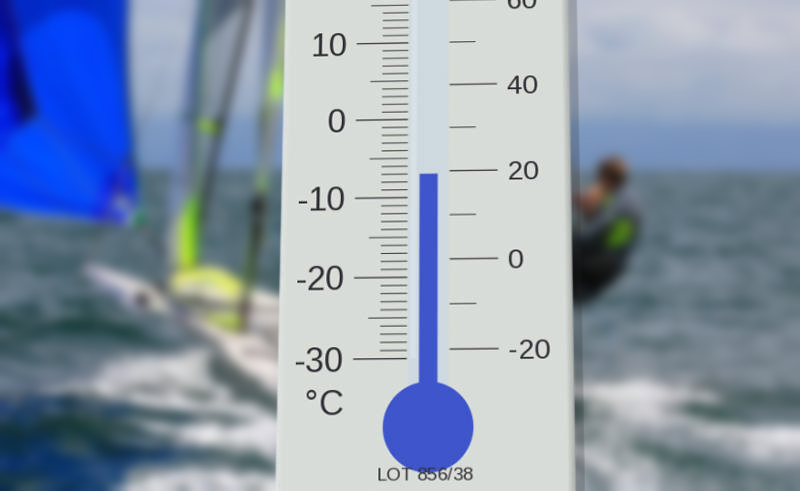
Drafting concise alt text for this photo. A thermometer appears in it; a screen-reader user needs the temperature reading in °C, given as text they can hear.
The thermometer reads -7 °C
